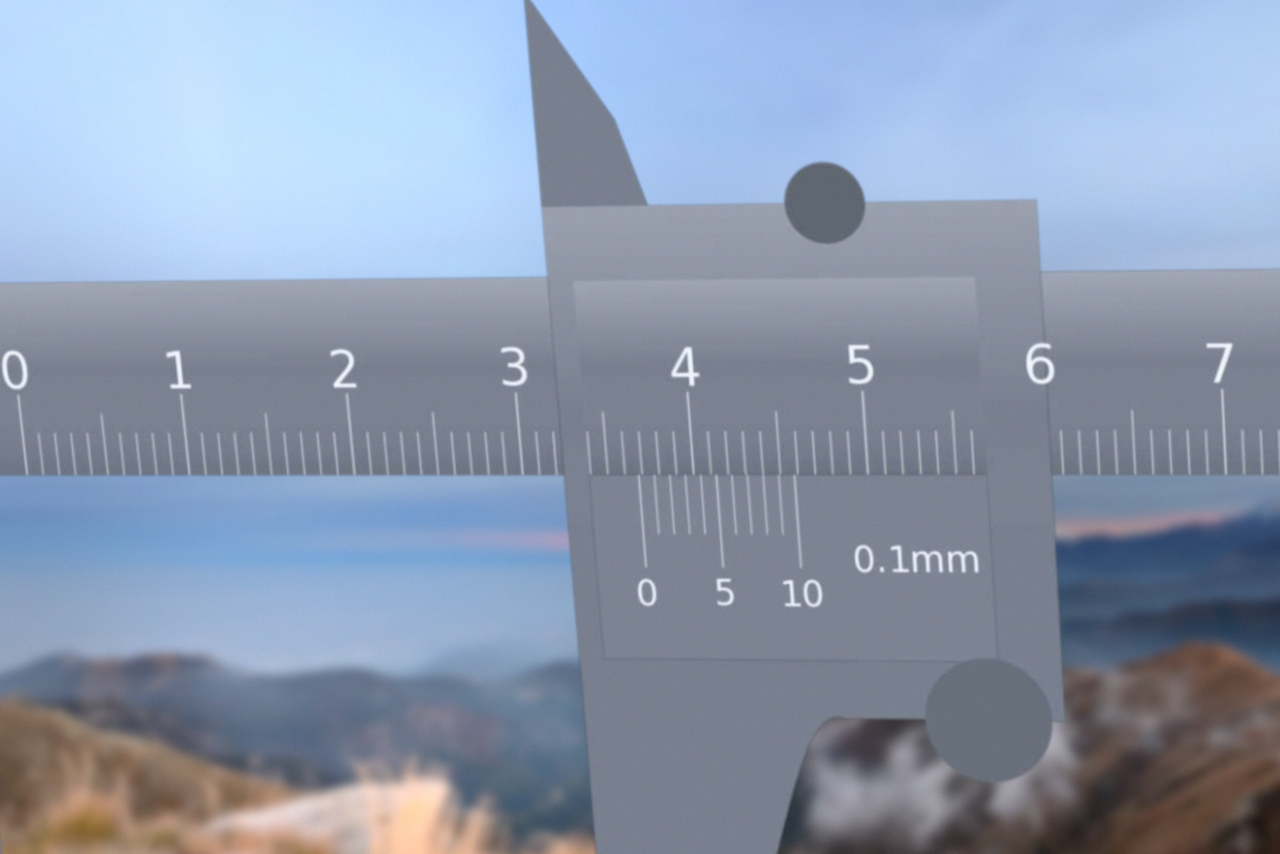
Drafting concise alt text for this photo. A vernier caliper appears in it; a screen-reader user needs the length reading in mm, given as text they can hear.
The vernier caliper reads 36.8 mm
